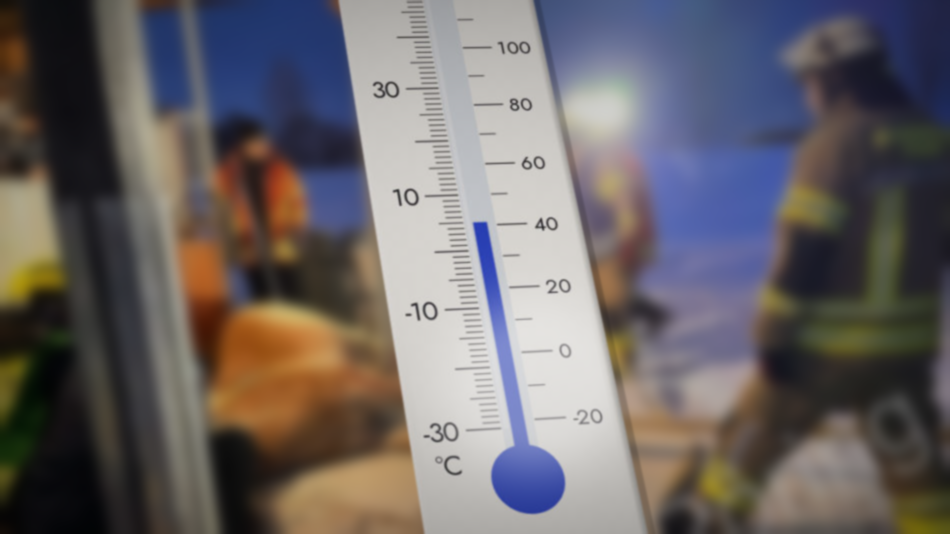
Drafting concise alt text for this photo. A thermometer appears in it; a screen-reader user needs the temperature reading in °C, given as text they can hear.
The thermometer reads 5 °C
